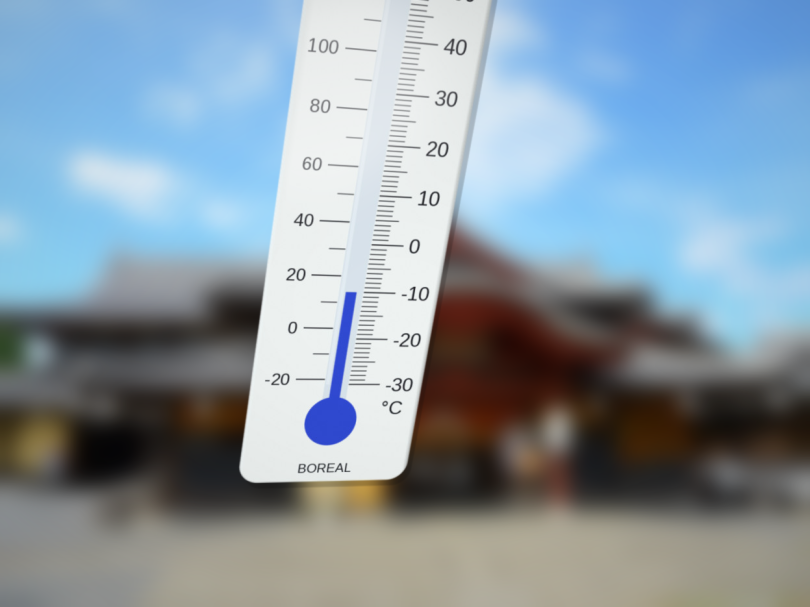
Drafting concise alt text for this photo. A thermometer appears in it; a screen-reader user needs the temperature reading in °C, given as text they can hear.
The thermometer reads -10 °C
